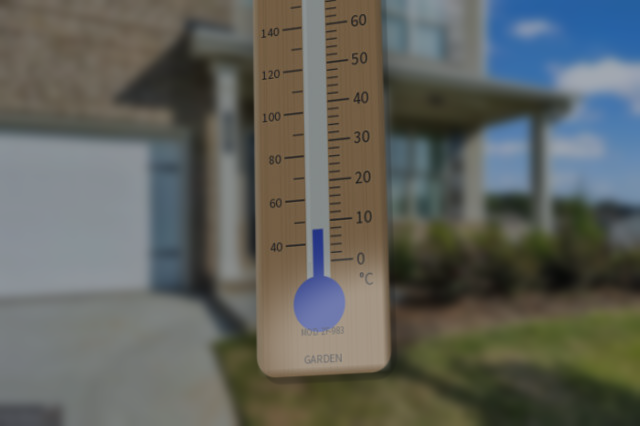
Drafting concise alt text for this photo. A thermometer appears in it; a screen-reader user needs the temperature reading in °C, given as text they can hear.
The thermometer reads 8 °C
